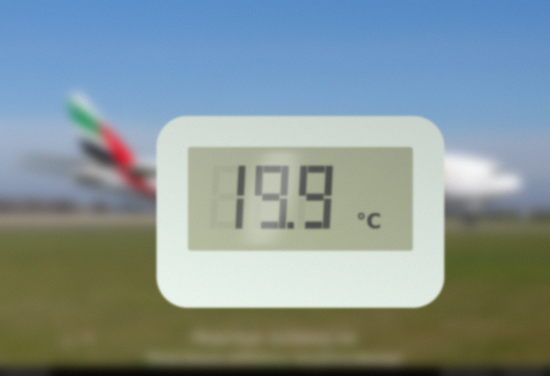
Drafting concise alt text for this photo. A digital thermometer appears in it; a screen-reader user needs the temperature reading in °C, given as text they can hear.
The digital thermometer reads 19.9 °C
